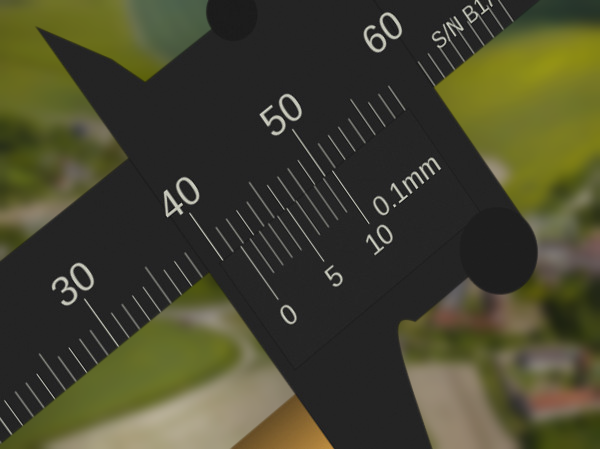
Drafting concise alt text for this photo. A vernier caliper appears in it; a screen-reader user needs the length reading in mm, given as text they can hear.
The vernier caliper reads 41.7 mm
